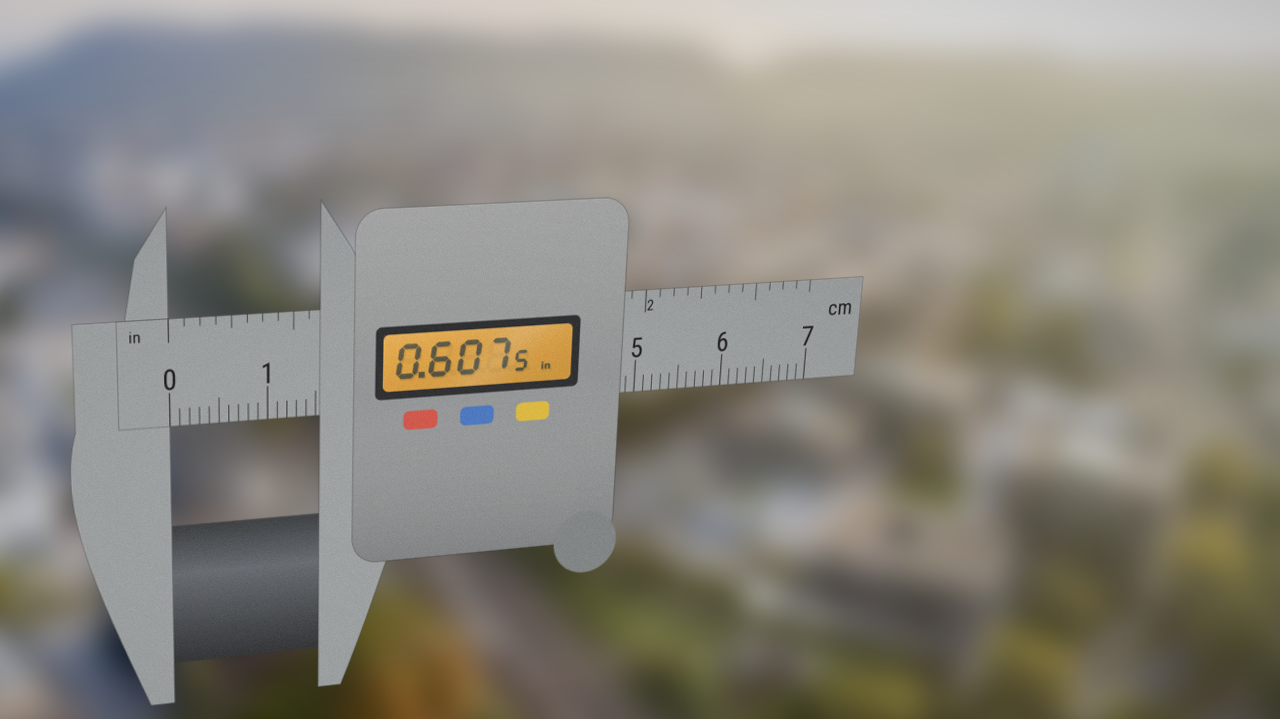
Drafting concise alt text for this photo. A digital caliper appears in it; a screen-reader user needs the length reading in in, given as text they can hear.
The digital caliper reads 0.6075 in
